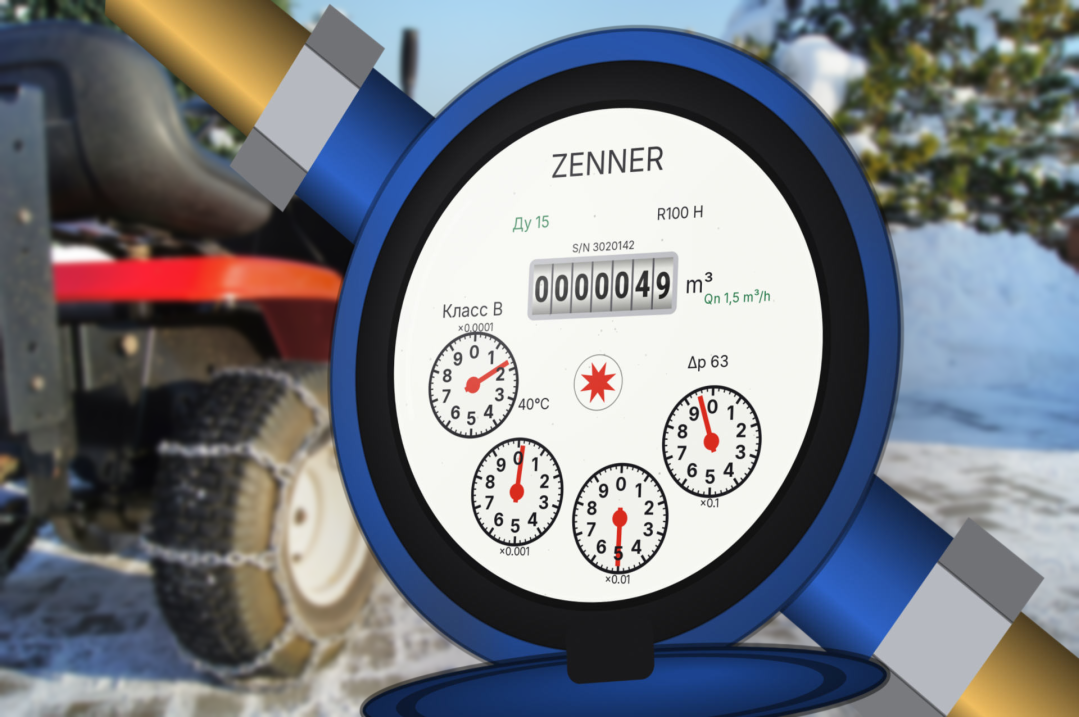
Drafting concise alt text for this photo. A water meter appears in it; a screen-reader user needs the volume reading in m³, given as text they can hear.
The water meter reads 48.9501 m³
